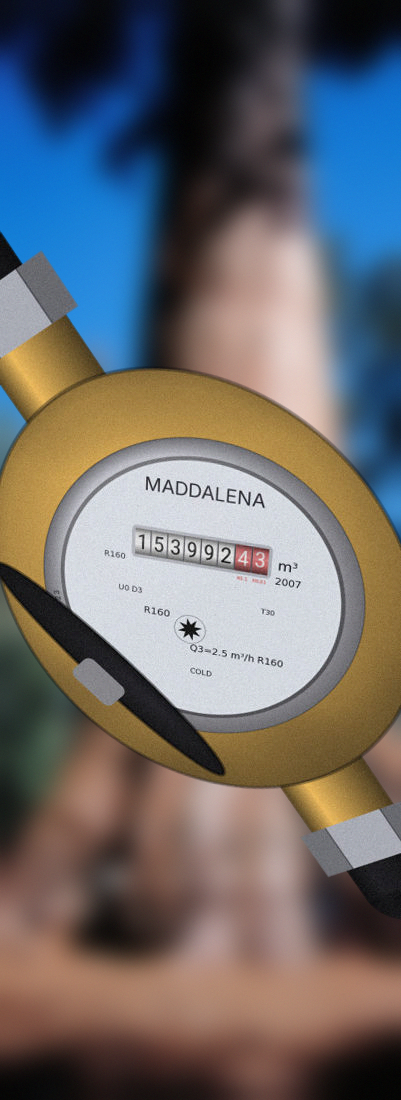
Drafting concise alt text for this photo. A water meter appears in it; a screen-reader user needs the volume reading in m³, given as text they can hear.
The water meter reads 153992.43 m³
